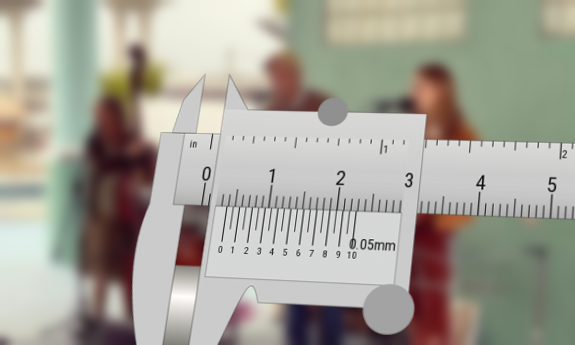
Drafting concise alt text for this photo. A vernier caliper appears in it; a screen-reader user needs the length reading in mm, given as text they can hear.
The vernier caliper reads 3.8 mm
